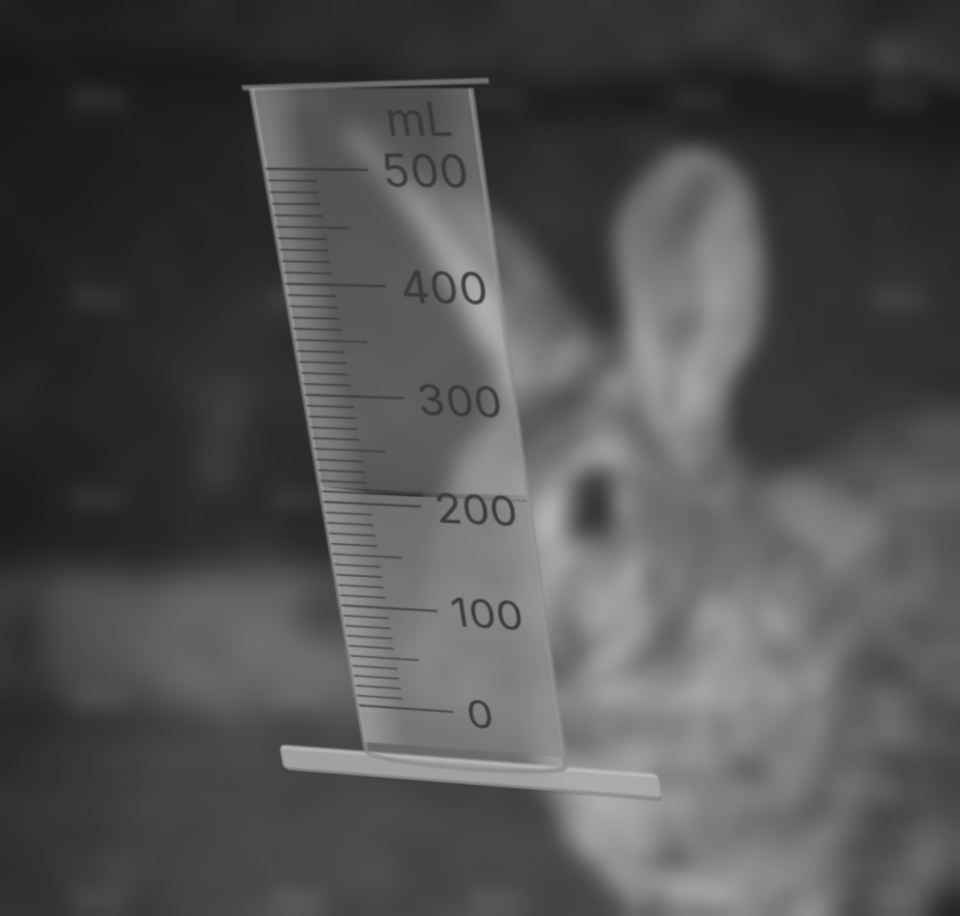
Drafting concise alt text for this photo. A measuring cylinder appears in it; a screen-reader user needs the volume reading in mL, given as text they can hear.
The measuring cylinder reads 210 mL
